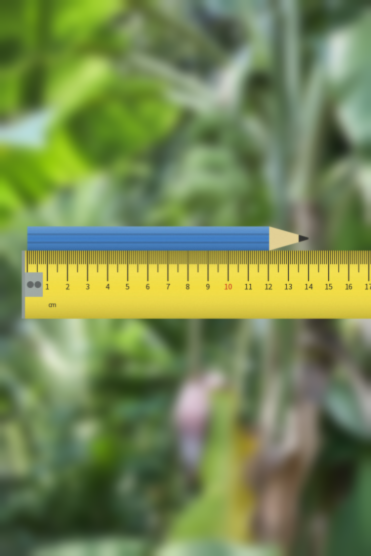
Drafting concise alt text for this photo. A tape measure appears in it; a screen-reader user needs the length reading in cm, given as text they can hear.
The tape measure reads 14 cm
